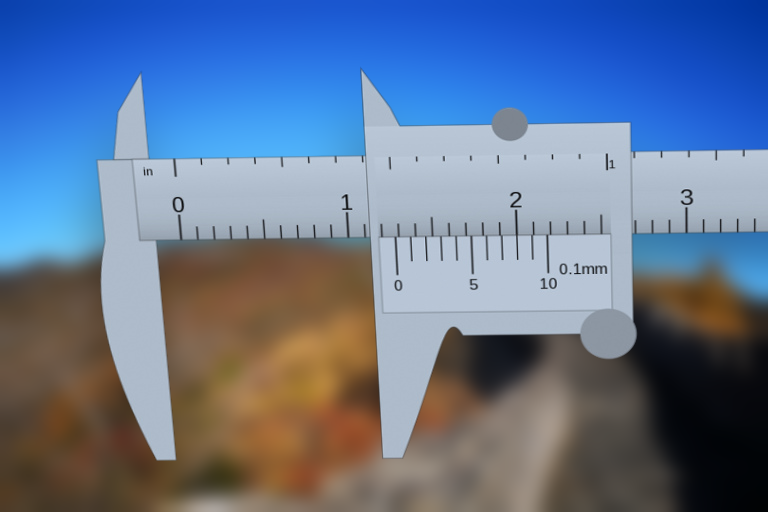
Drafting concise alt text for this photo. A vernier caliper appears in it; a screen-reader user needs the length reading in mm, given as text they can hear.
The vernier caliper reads 12.8 mm
